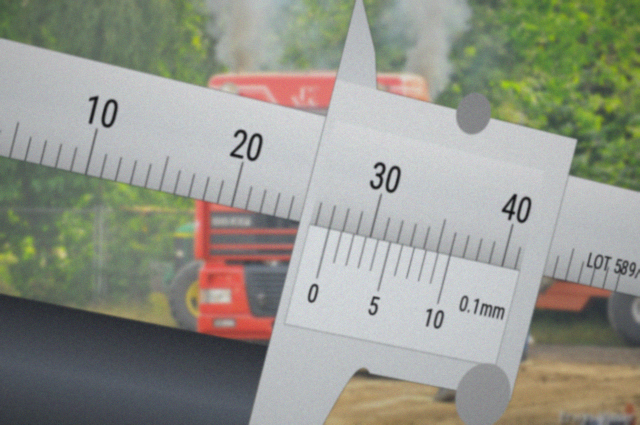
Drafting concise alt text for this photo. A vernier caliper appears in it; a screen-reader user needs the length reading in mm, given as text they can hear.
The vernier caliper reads 27.0 mm
